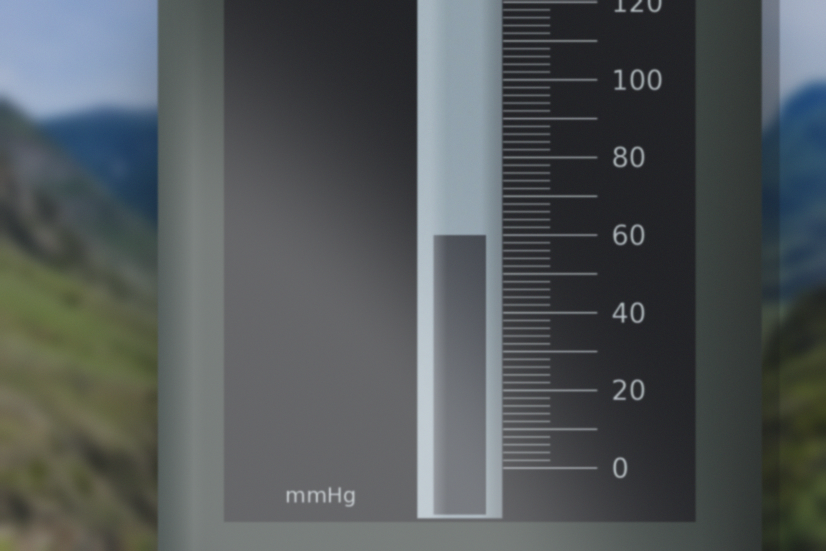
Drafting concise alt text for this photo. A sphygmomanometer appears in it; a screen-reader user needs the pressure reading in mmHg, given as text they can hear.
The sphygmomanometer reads 60 mmHg
